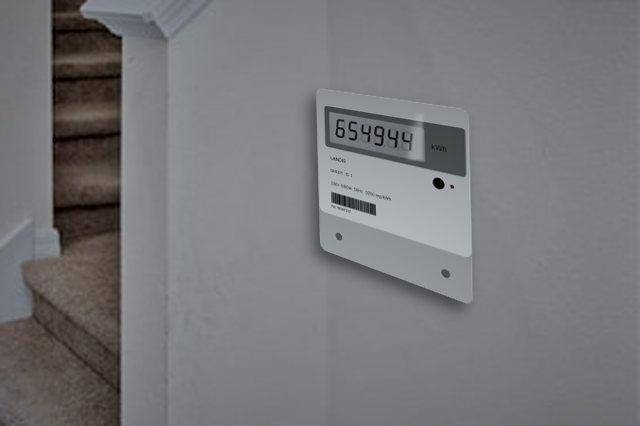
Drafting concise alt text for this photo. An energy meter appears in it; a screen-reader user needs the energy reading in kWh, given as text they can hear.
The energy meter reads 654944 kWh
